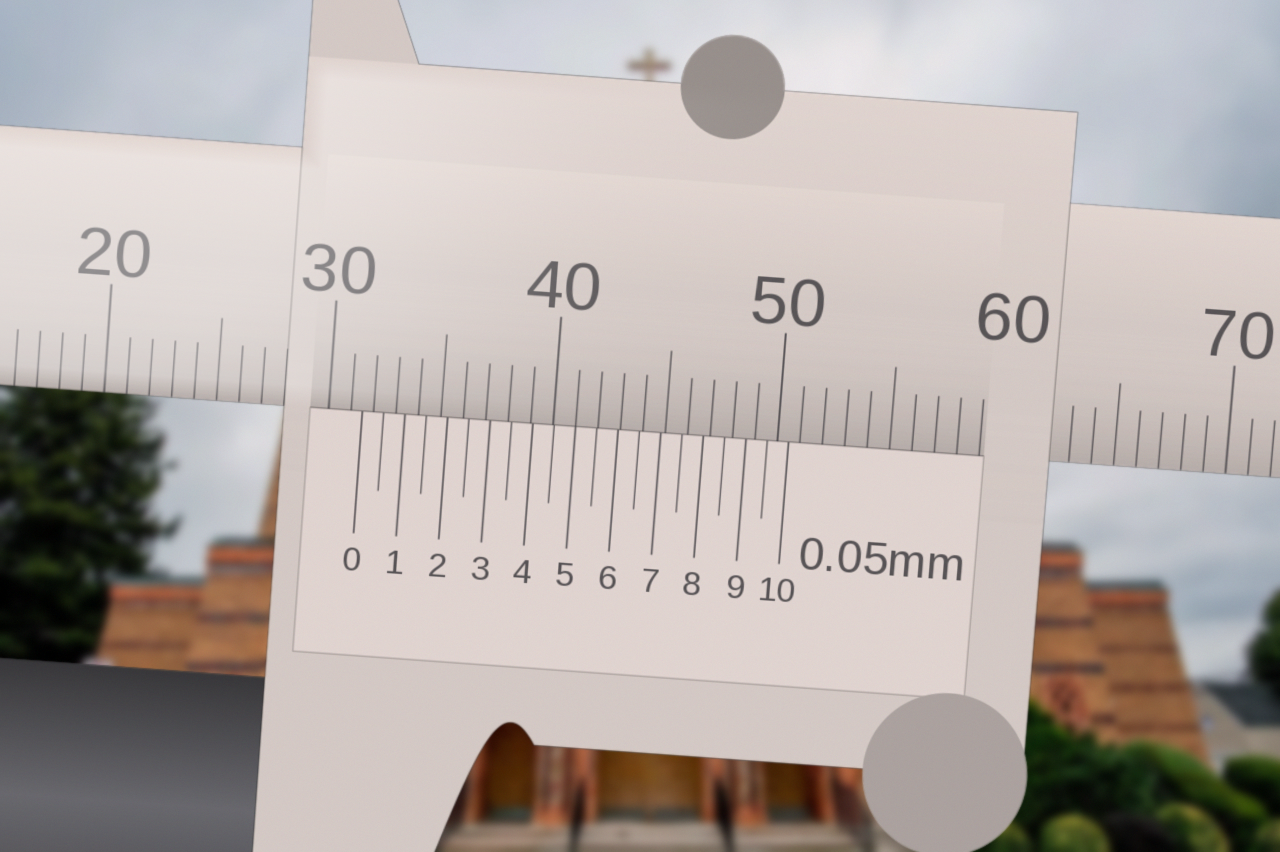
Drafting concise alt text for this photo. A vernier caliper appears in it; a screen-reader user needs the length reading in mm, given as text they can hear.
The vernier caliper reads 31.5 mm
